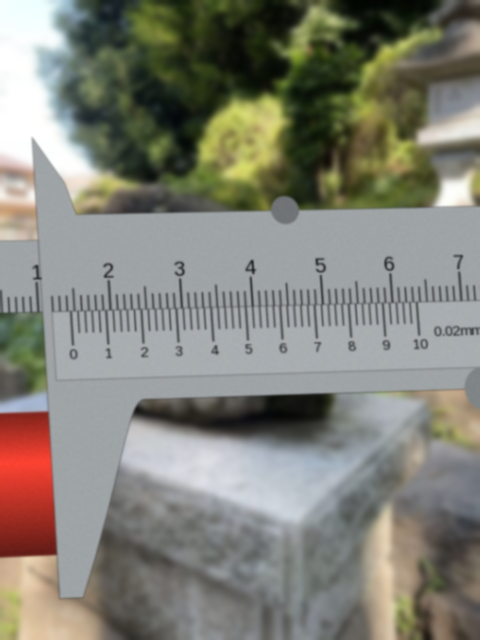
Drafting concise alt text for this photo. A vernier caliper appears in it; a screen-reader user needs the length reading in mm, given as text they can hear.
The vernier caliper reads 14.5 mm
